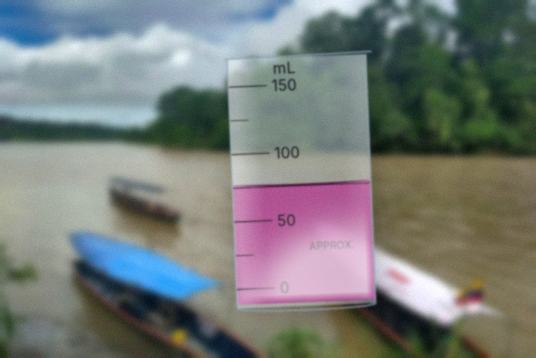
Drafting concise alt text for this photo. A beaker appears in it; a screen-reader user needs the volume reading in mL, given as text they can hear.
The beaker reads 75 mL
